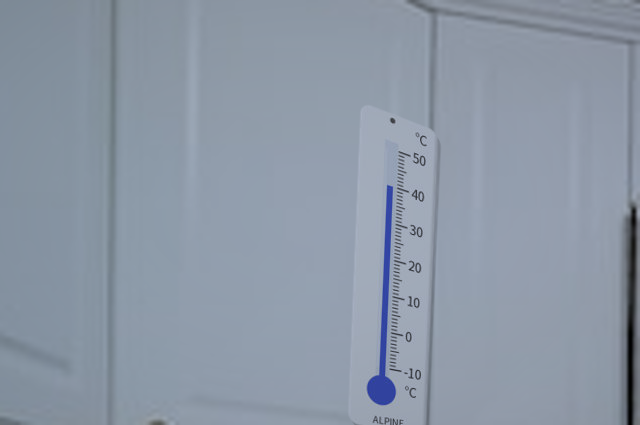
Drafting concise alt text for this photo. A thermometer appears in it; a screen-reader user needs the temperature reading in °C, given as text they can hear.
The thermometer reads 40 °C
